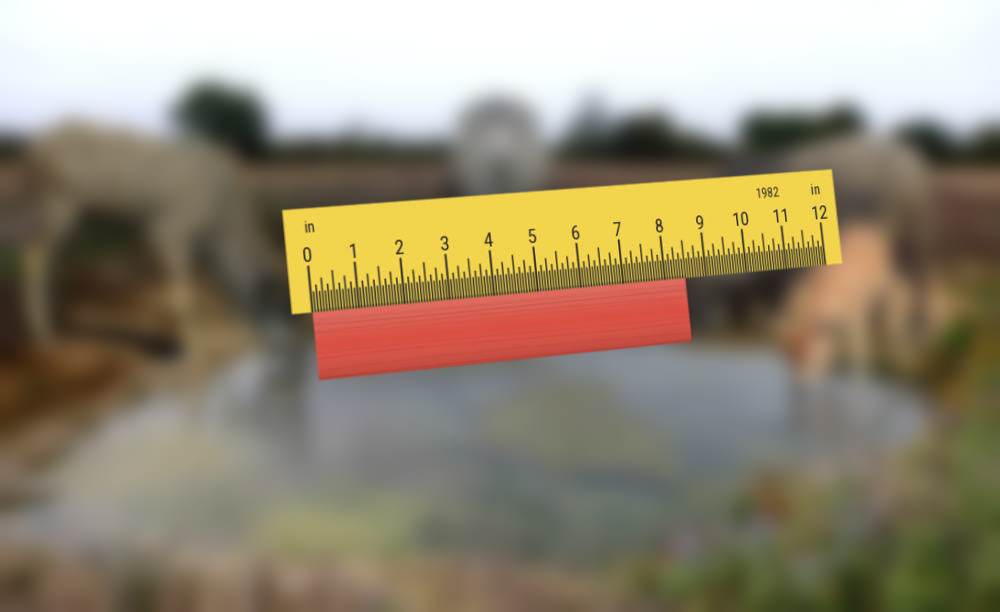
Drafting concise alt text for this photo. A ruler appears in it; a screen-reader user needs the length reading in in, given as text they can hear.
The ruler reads 8.5 in
